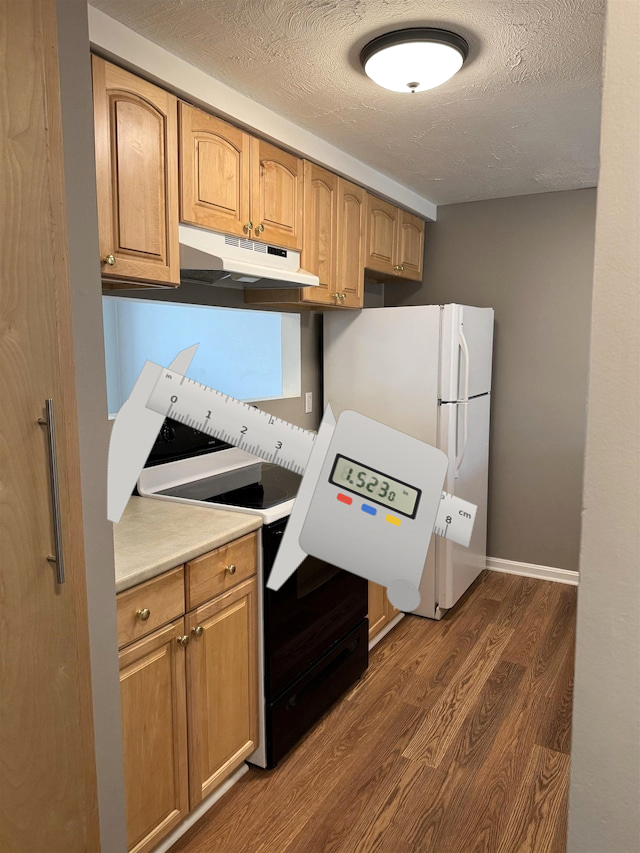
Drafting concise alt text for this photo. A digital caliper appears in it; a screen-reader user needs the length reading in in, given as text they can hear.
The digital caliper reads 1.5230 in
